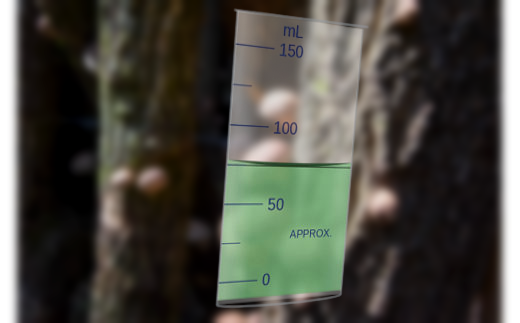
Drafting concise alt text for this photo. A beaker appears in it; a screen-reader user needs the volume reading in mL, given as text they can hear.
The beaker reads 75 mL
